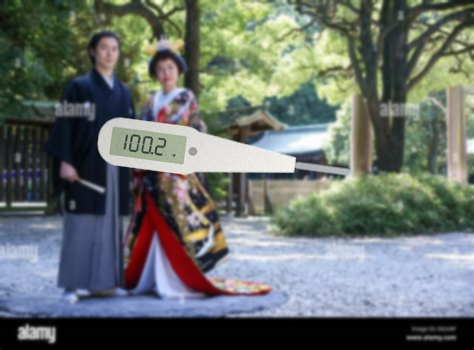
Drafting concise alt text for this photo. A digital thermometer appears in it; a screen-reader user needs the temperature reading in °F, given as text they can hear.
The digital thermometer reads 100.2 °F
